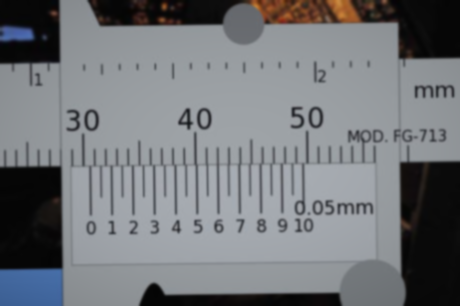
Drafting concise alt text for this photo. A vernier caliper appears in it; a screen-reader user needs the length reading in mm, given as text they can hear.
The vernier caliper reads 30.6 mm
